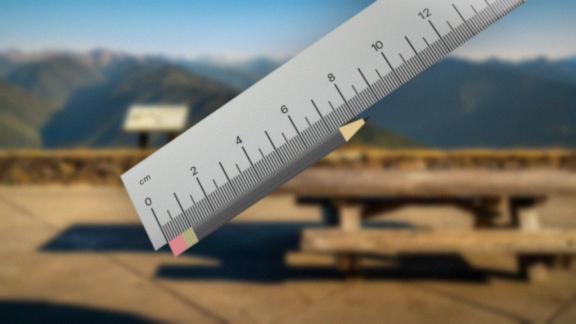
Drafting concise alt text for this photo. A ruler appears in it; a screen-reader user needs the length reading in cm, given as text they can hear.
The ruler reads 8.5 cm
